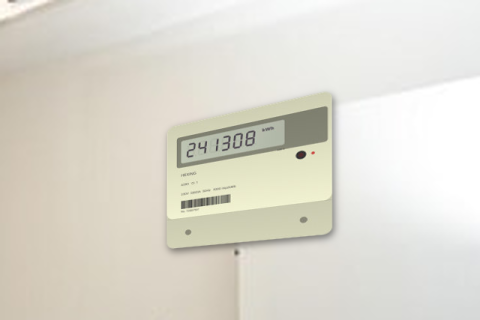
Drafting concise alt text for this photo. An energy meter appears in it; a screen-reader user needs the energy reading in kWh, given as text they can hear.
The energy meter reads 241308 kWh
